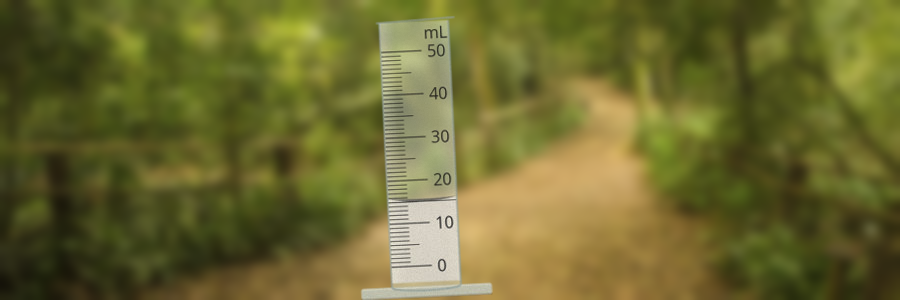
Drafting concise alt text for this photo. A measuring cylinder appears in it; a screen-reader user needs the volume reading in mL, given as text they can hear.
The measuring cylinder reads 15 mL
